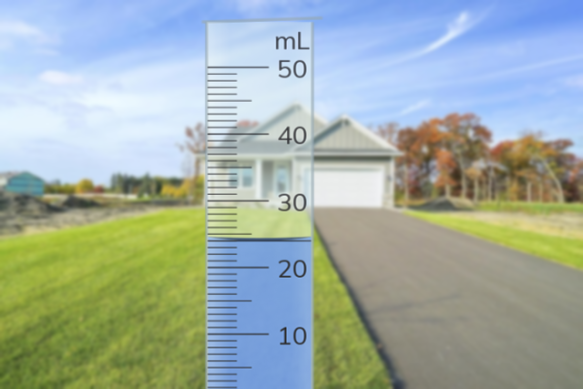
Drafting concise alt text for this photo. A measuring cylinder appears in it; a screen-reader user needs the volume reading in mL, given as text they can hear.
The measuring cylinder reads 24 mL
